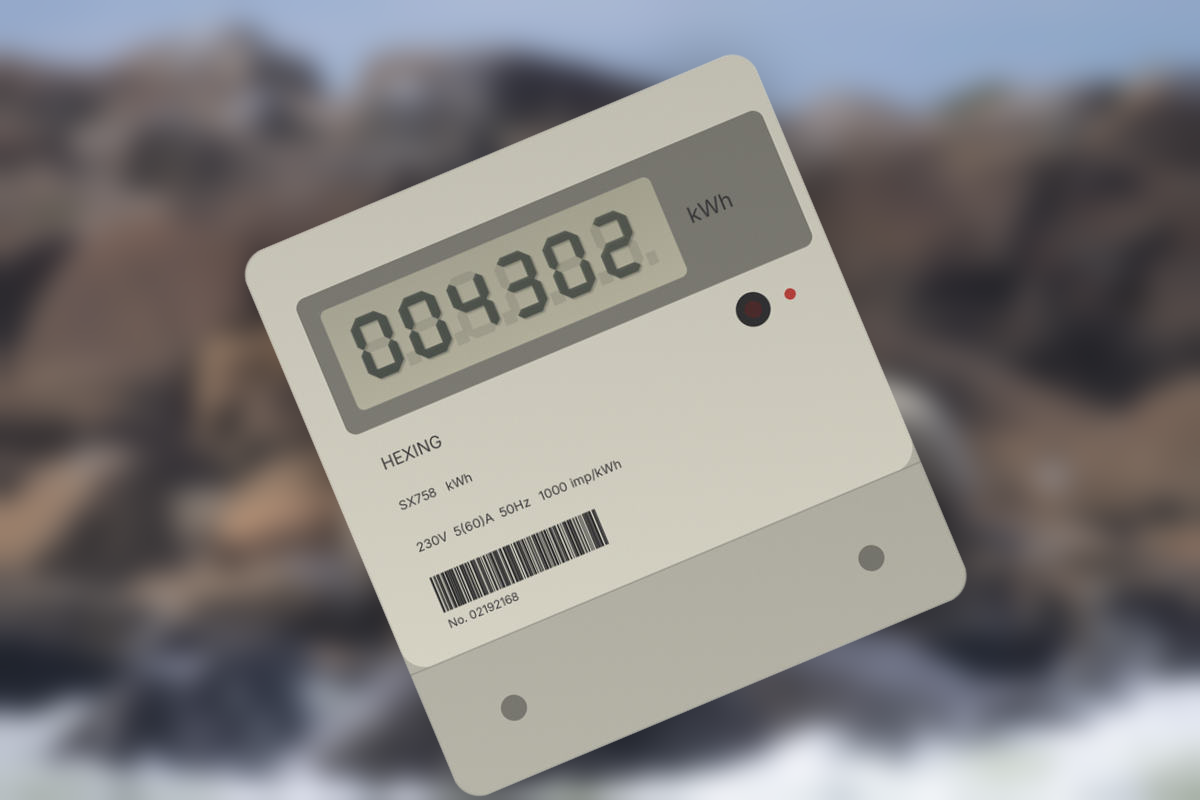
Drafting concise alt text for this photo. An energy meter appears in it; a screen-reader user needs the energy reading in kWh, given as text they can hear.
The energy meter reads 4302 kWh
